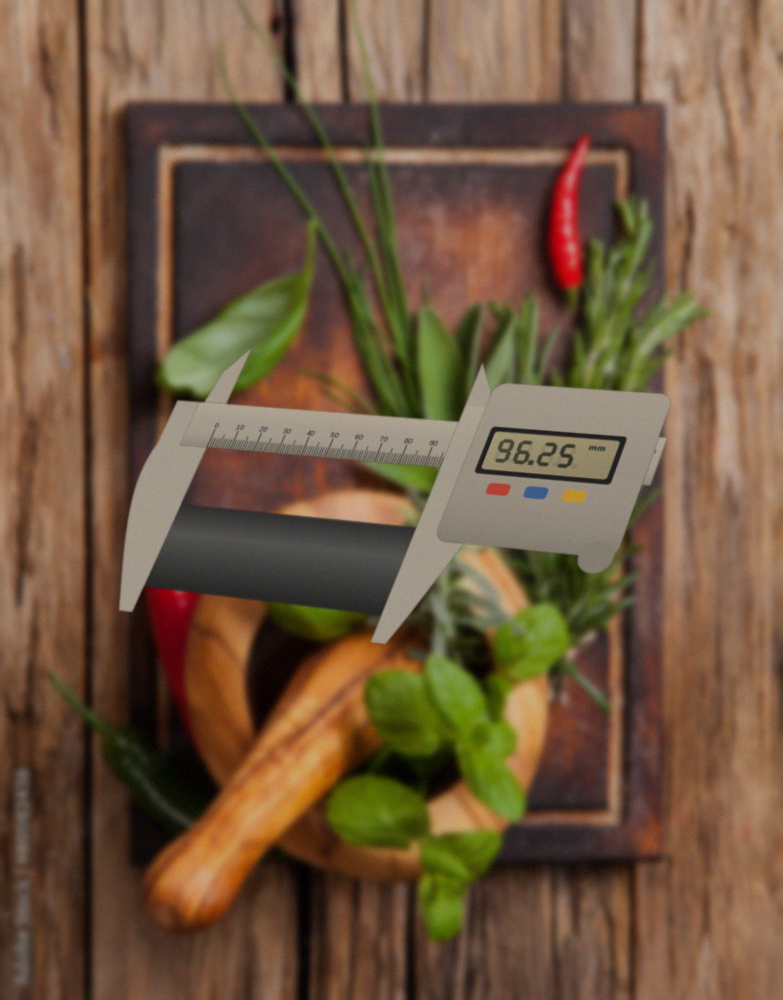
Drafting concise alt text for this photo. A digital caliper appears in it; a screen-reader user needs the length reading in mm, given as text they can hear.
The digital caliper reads 96.25 mm
